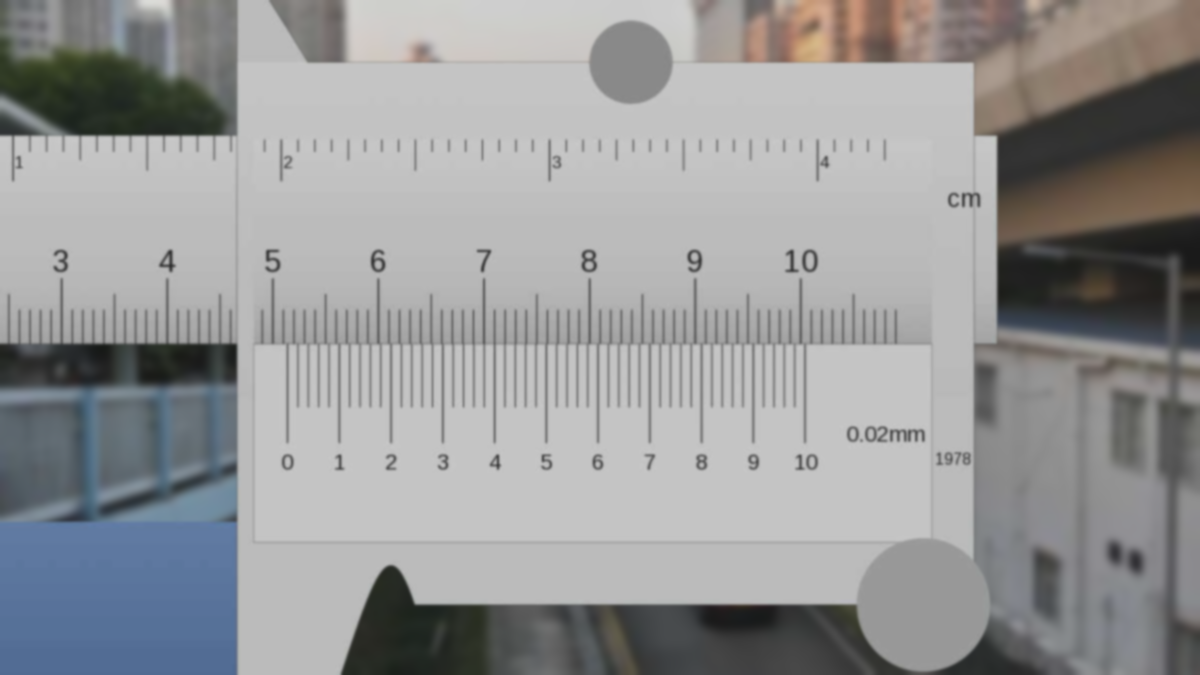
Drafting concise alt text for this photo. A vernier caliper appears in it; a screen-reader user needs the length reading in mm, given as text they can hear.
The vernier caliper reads 51.4 mm
